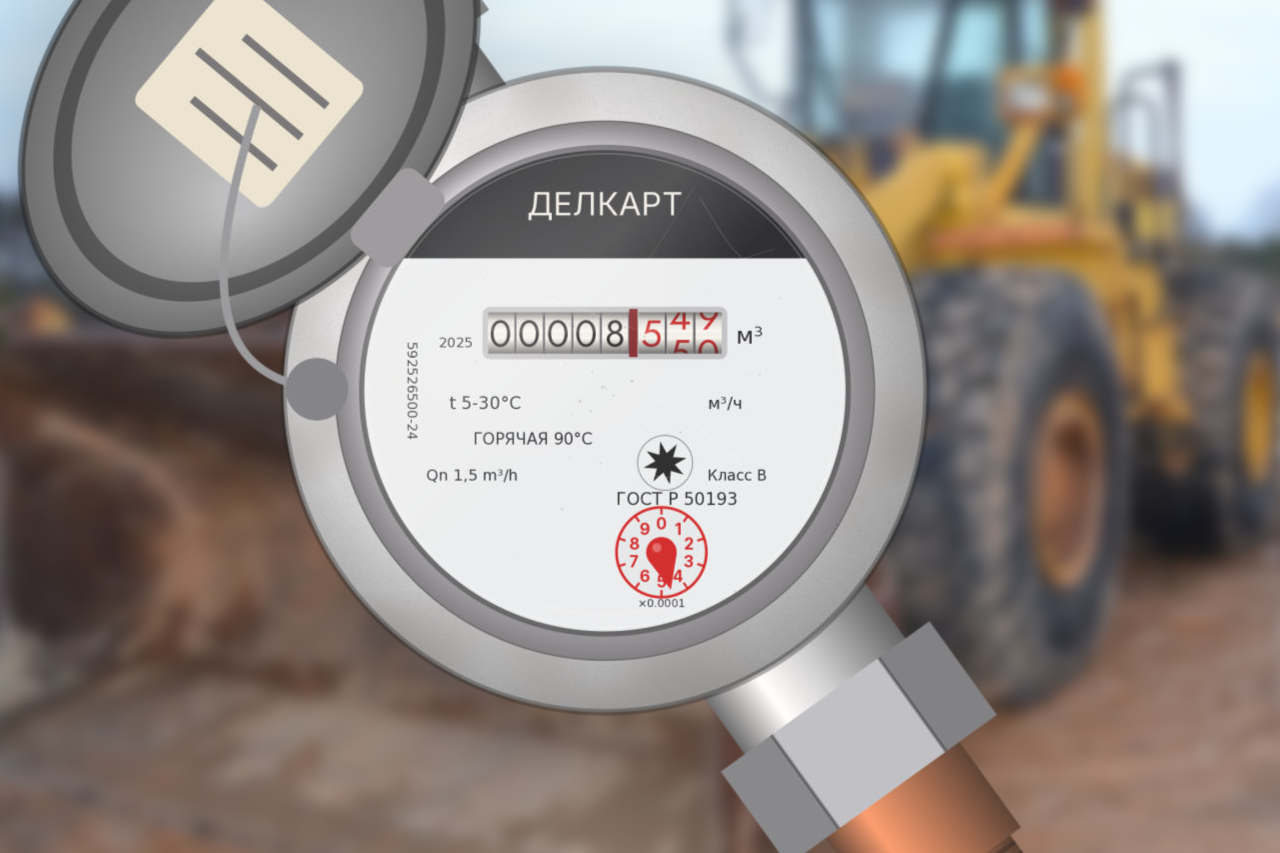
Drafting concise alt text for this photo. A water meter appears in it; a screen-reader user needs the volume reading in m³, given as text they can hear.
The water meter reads 8.5494 m³
